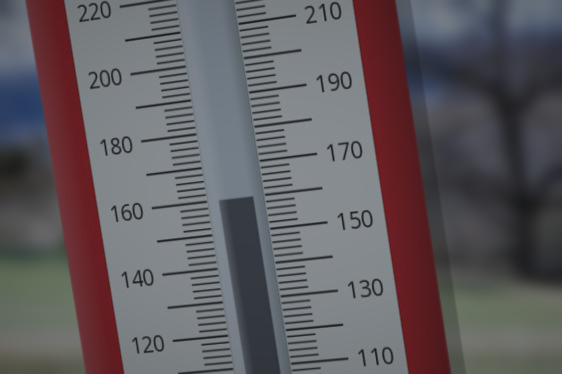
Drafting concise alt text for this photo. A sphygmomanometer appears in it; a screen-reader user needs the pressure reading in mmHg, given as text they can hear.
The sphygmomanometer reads 160 mmHg
